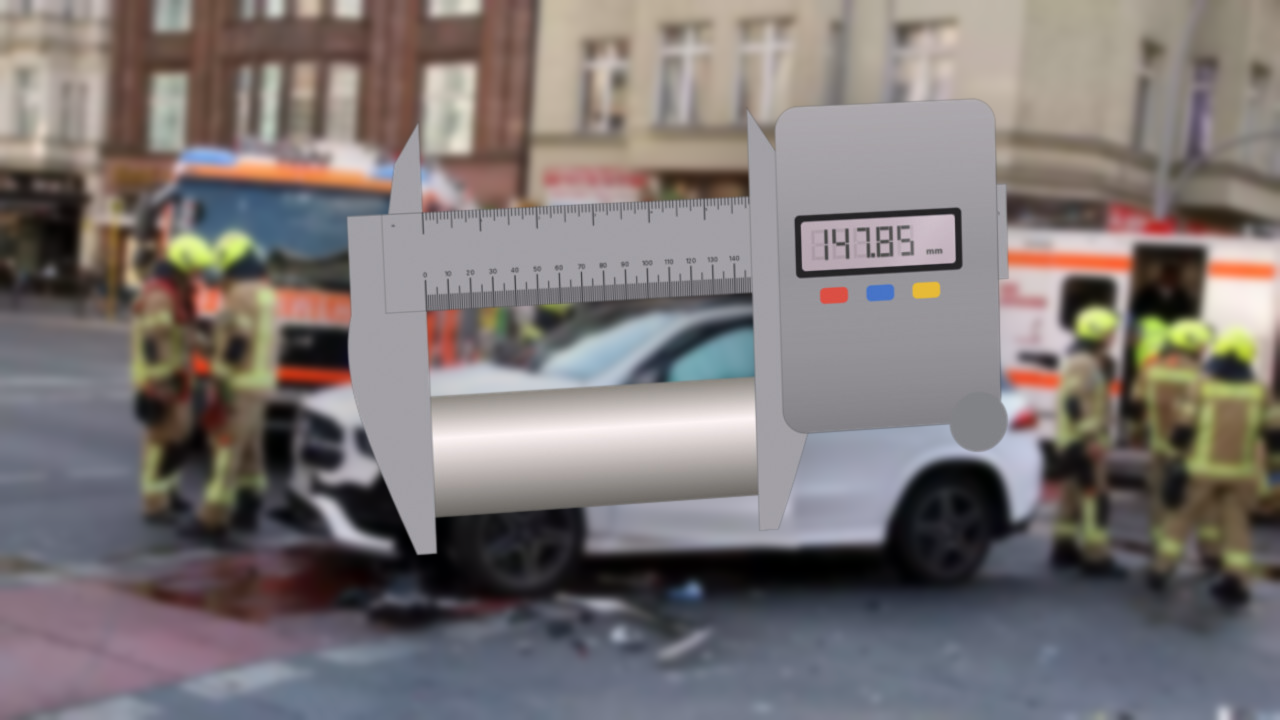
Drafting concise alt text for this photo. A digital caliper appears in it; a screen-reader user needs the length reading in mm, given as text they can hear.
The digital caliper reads 147.85 mm
